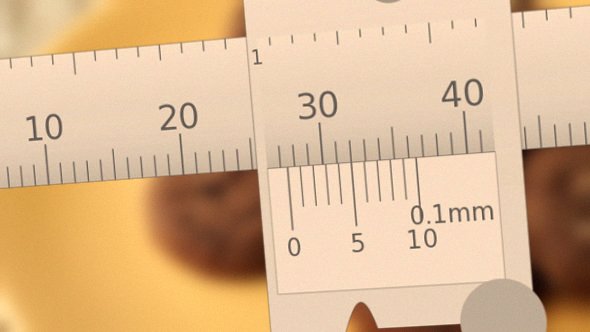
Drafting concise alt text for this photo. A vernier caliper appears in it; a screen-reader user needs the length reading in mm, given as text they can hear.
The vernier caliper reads 27.5 mm
